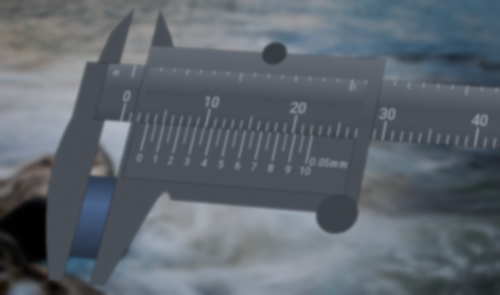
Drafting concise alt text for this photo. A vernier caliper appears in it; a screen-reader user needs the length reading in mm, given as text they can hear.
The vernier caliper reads 3.2 mm
